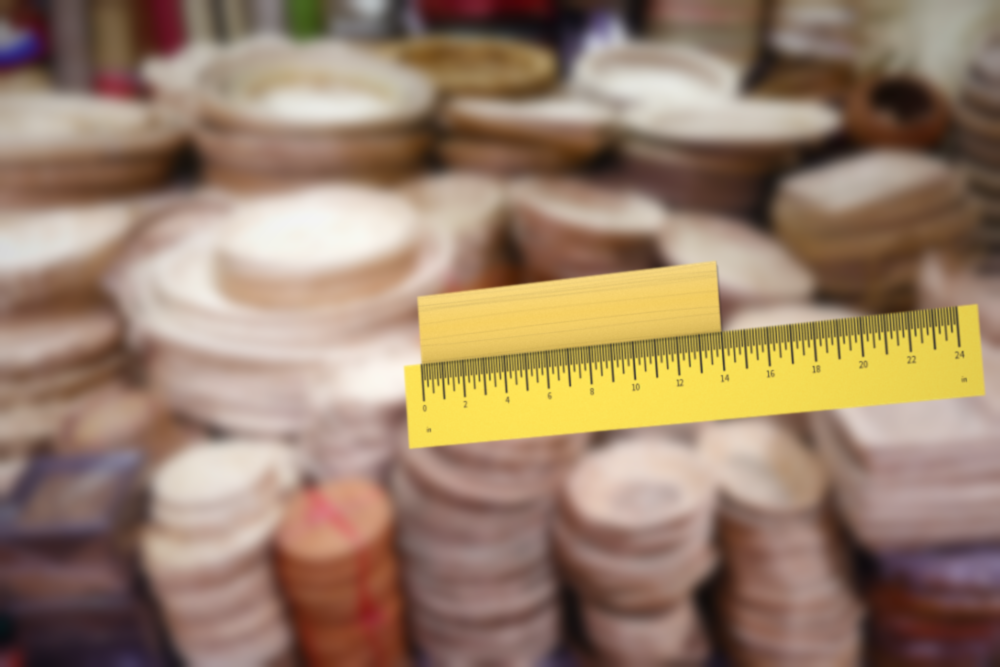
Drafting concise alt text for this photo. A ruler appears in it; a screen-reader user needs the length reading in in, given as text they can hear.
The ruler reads 14 in
